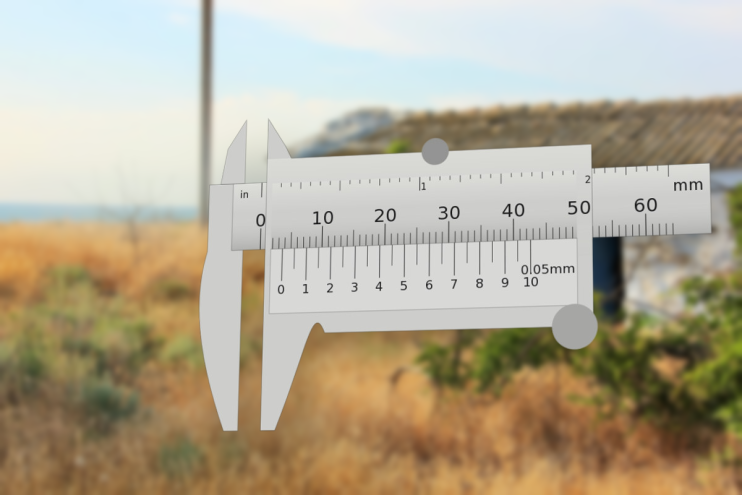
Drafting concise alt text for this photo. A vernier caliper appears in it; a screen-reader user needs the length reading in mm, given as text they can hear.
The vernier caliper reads 3.6 mm
